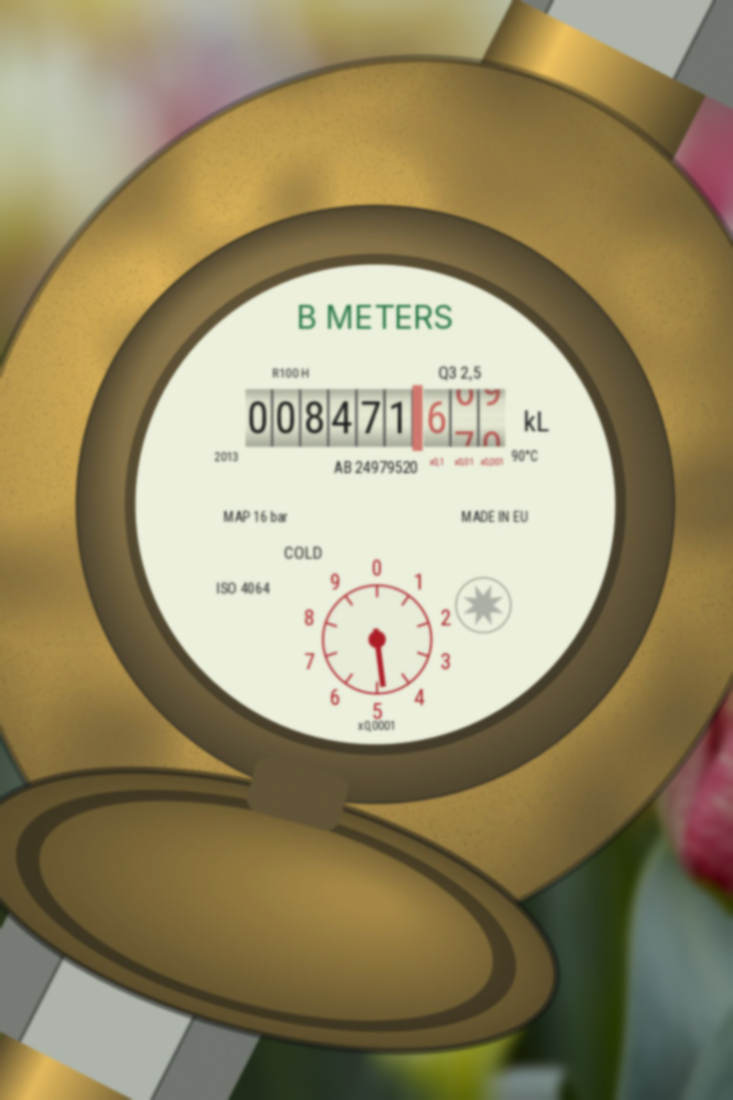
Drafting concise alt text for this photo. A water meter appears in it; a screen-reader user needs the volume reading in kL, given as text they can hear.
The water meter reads 8471.6694 kL
